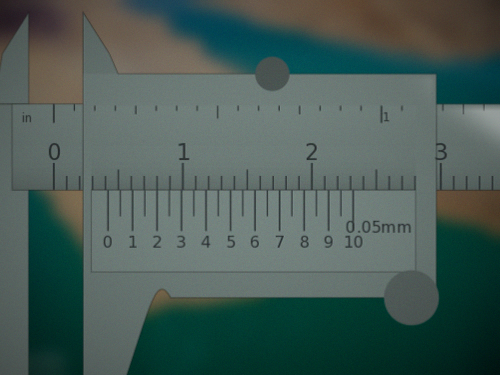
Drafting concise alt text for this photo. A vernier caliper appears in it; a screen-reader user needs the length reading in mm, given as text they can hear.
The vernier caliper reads 4.2 mm
